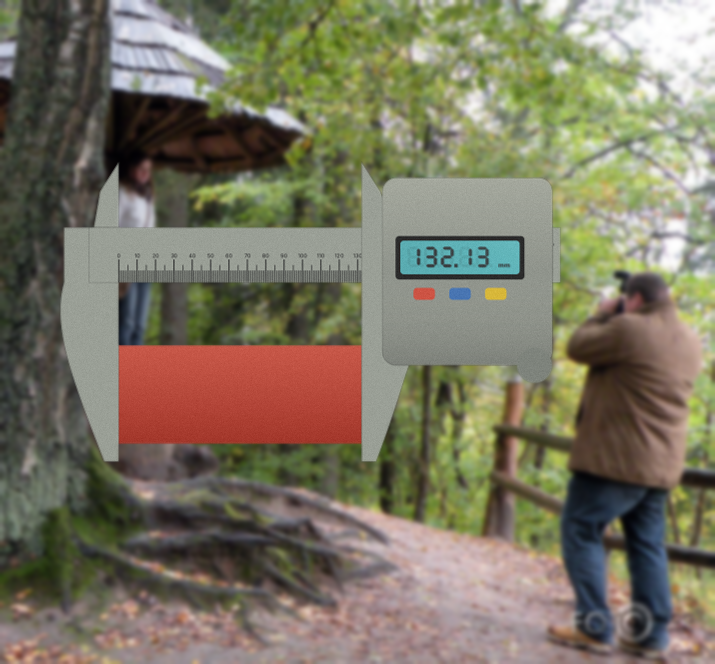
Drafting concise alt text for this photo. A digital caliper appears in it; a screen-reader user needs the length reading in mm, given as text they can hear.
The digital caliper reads 132.13 mm
